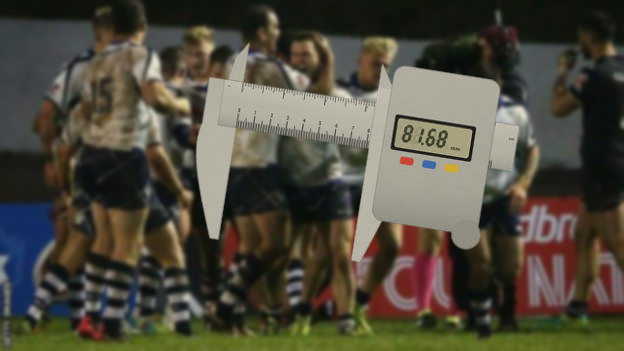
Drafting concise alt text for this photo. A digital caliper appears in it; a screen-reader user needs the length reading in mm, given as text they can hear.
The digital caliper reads 81.68 mm
